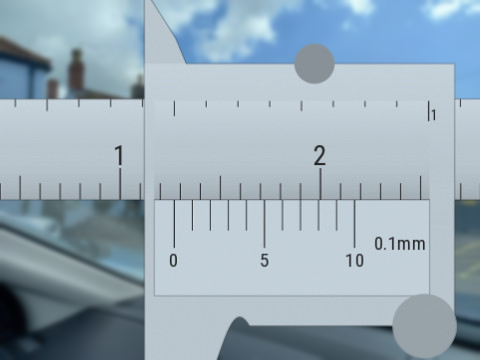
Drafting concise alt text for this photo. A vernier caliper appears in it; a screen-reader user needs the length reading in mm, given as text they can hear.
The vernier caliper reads 12.7 mm
